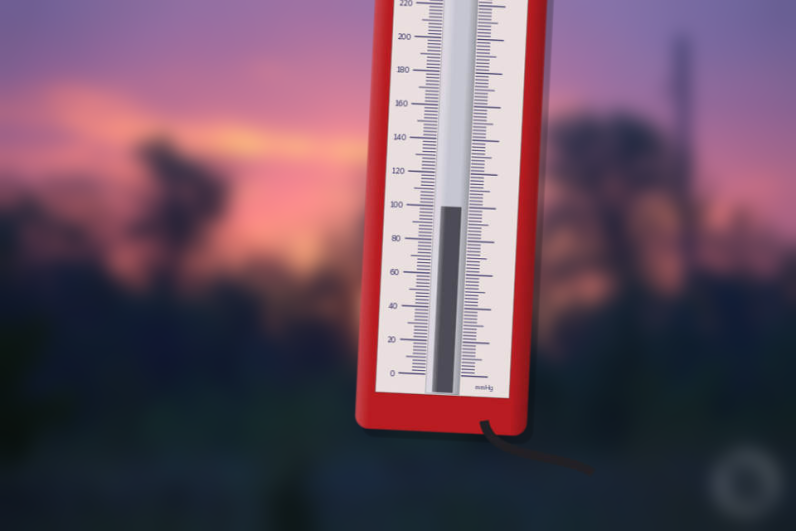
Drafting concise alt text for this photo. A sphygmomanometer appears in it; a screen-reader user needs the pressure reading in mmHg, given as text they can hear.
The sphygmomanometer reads 100 mmHg
